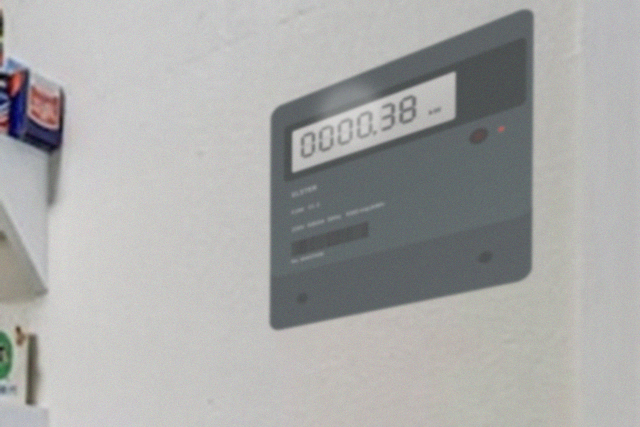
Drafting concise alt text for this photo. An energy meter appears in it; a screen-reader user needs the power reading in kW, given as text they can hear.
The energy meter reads 0.38 kW
